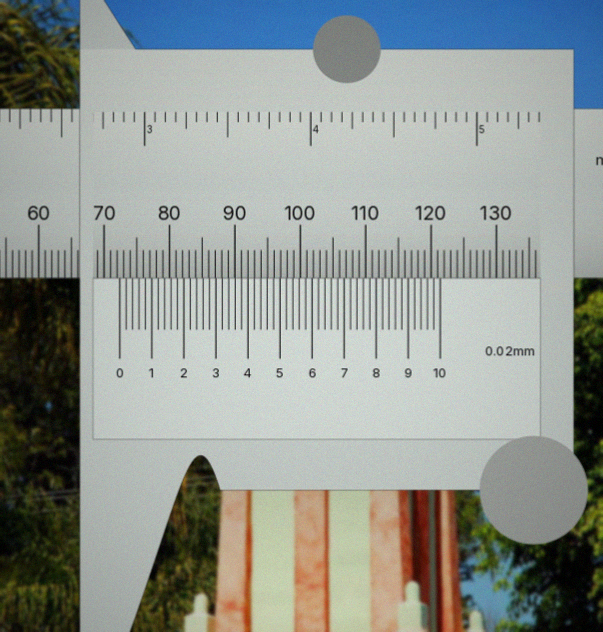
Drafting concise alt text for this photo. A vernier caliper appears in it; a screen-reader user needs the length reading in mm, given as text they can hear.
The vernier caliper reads 72.4 mm
